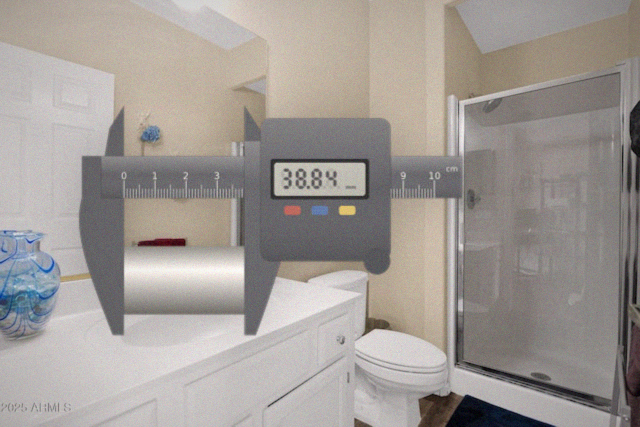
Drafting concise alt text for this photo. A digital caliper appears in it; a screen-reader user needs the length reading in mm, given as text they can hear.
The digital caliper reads 38.84 mm
